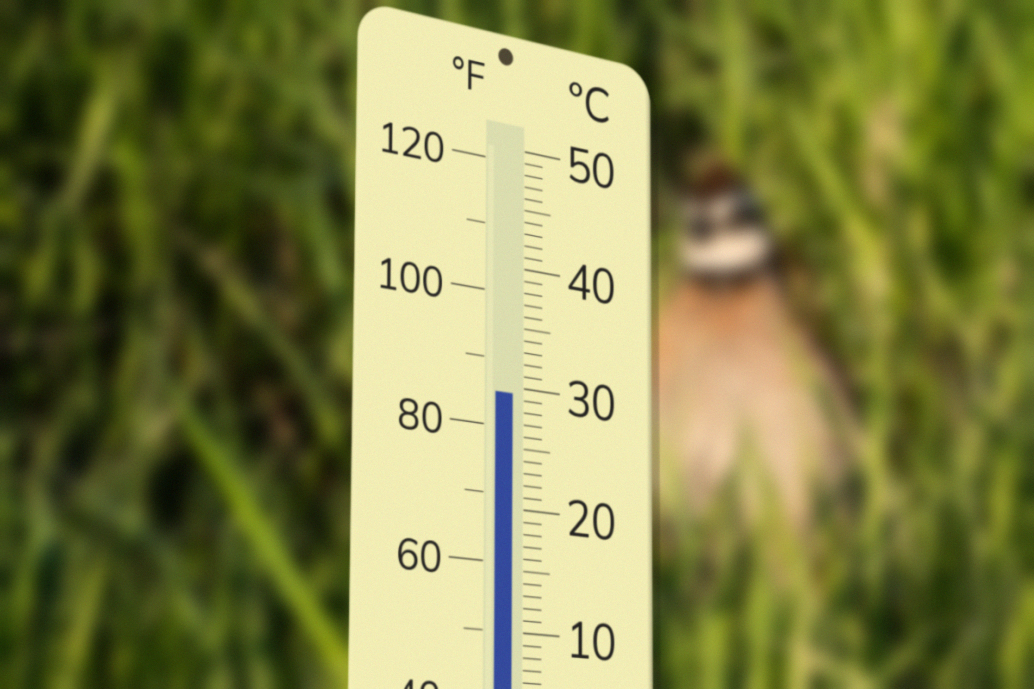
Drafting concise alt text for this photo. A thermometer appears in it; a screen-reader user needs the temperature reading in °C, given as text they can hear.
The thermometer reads 29.5 °C
